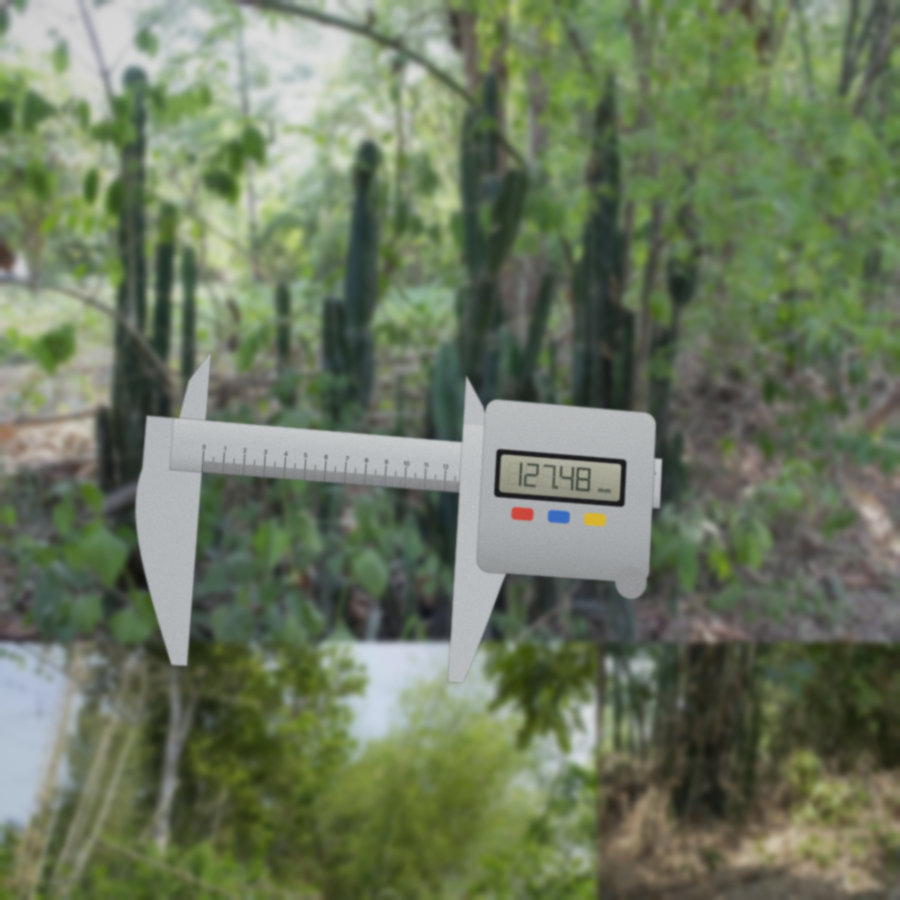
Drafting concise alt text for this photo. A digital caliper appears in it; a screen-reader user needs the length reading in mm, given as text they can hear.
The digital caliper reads 127.48 mm
